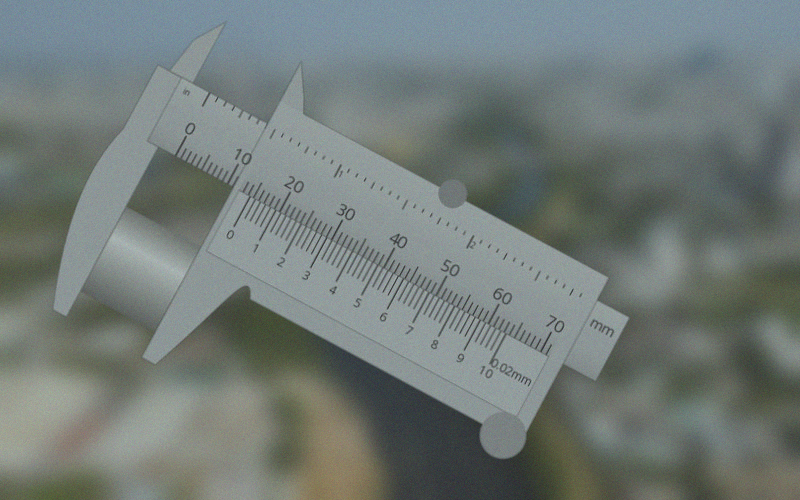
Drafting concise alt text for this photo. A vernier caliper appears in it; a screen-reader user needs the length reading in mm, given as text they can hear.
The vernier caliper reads 14.4 mm
